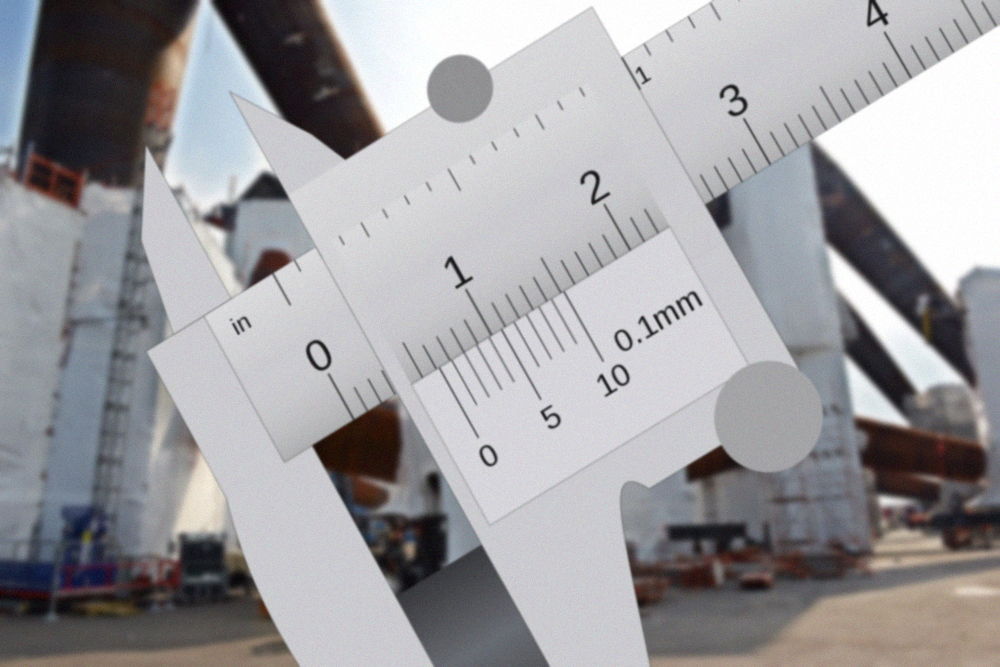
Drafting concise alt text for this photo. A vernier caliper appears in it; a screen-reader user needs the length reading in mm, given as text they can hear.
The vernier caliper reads 6.2 mm
